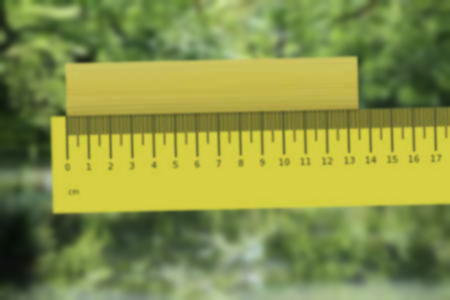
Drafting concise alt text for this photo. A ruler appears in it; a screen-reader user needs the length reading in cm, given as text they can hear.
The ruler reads 13.5 cm
